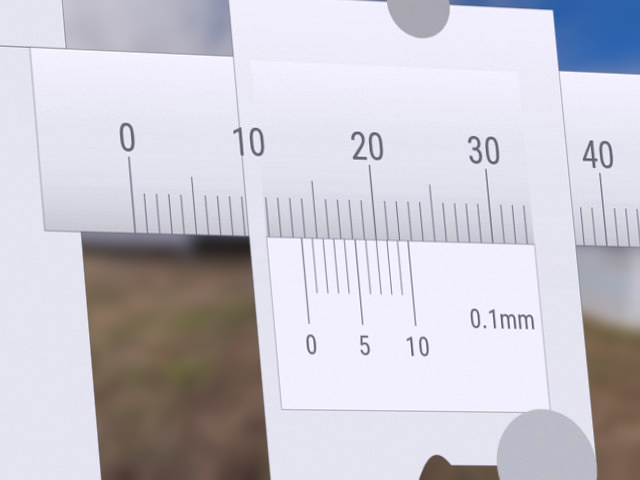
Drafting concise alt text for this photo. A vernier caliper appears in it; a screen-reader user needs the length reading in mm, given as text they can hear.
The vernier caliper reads 13.7 mm
